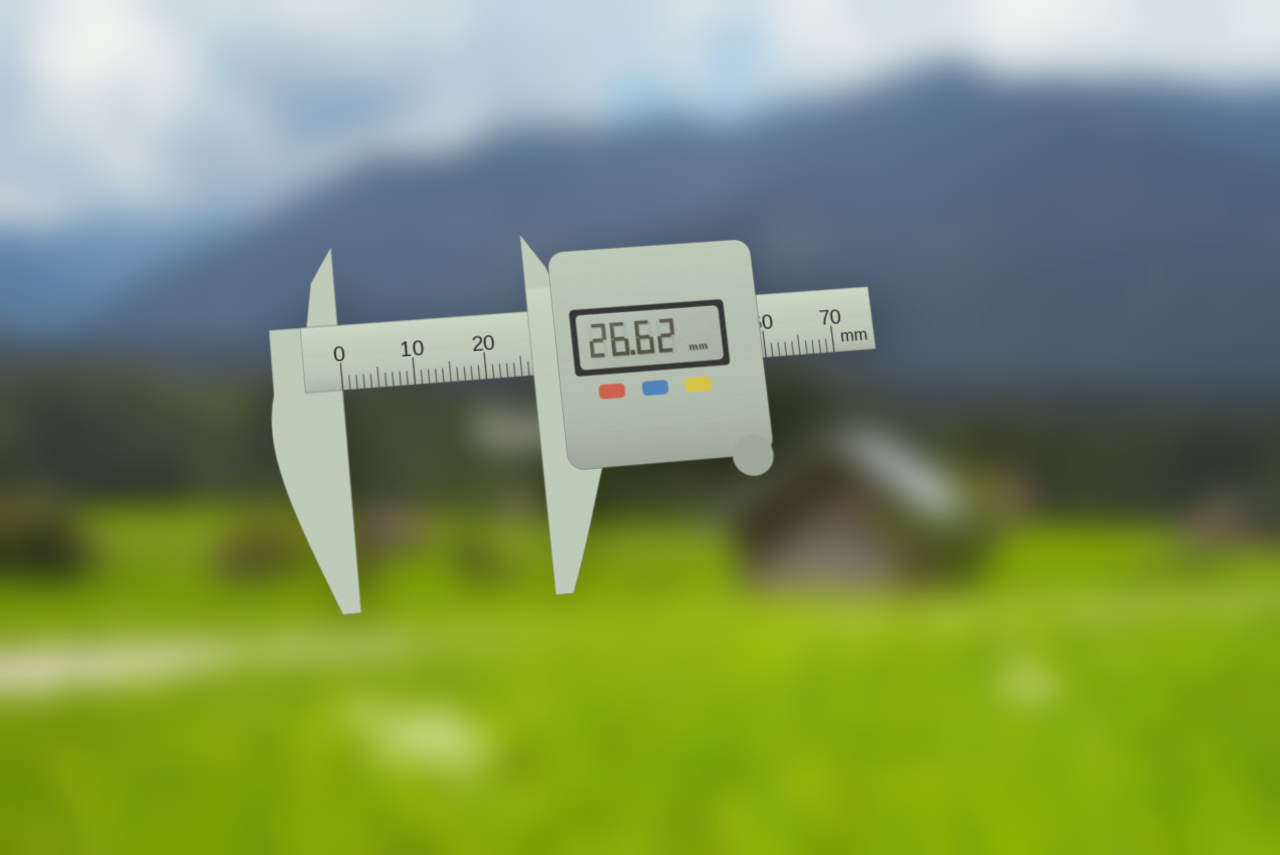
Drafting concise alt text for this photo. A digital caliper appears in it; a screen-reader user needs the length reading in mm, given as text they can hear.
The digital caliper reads 26.62 mm
